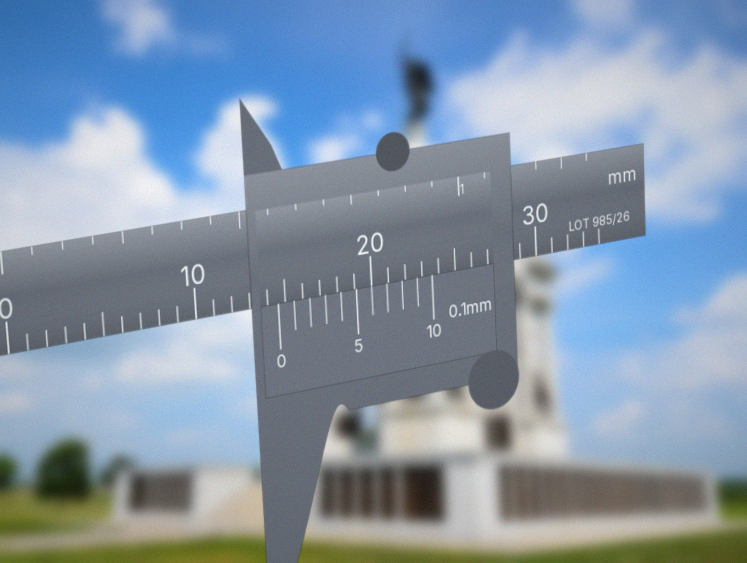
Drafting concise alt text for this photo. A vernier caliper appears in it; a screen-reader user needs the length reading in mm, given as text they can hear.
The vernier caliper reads 14.6 mm
